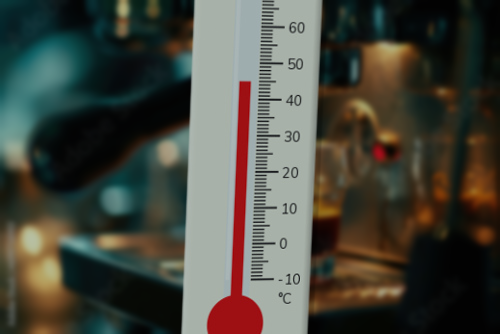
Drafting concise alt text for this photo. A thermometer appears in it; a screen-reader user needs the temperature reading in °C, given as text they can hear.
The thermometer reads 45 °C
